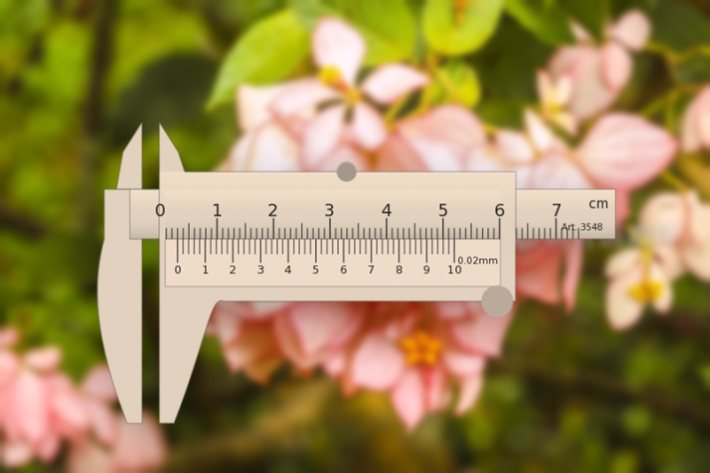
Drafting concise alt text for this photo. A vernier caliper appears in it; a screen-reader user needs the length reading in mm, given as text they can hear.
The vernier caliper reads 3.0 mm
